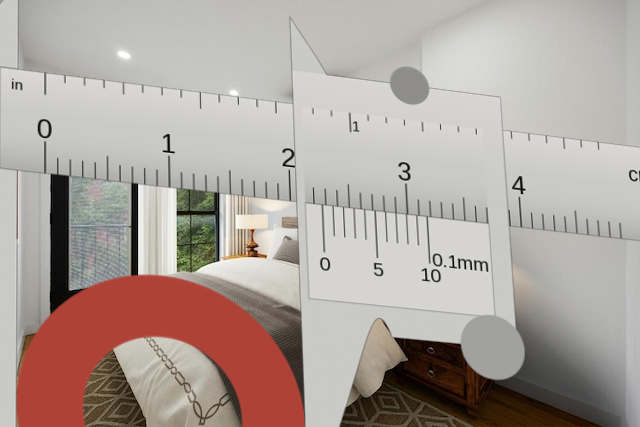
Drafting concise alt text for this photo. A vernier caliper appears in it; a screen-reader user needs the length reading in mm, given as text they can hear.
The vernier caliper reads 22.7 mm
